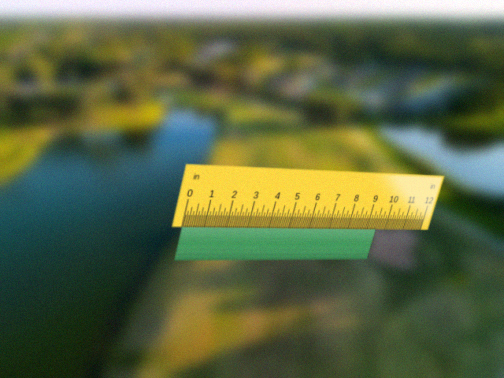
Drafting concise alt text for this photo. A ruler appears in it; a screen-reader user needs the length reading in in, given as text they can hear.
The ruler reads 9.5 in
